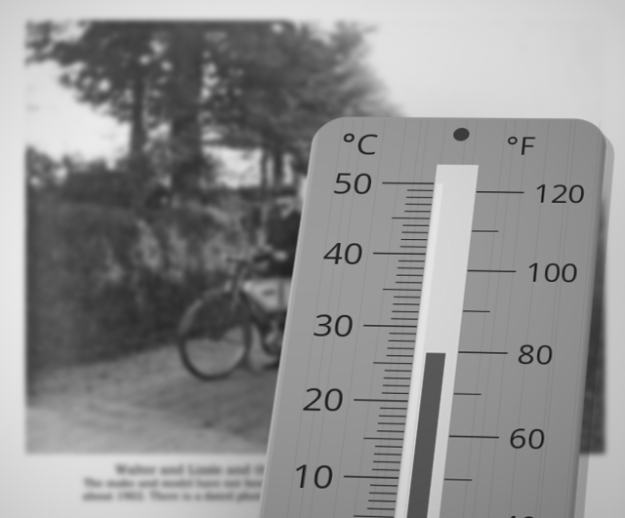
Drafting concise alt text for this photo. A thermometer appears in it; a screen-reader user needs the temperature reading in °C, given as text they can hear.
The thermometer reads 26.5 °C
